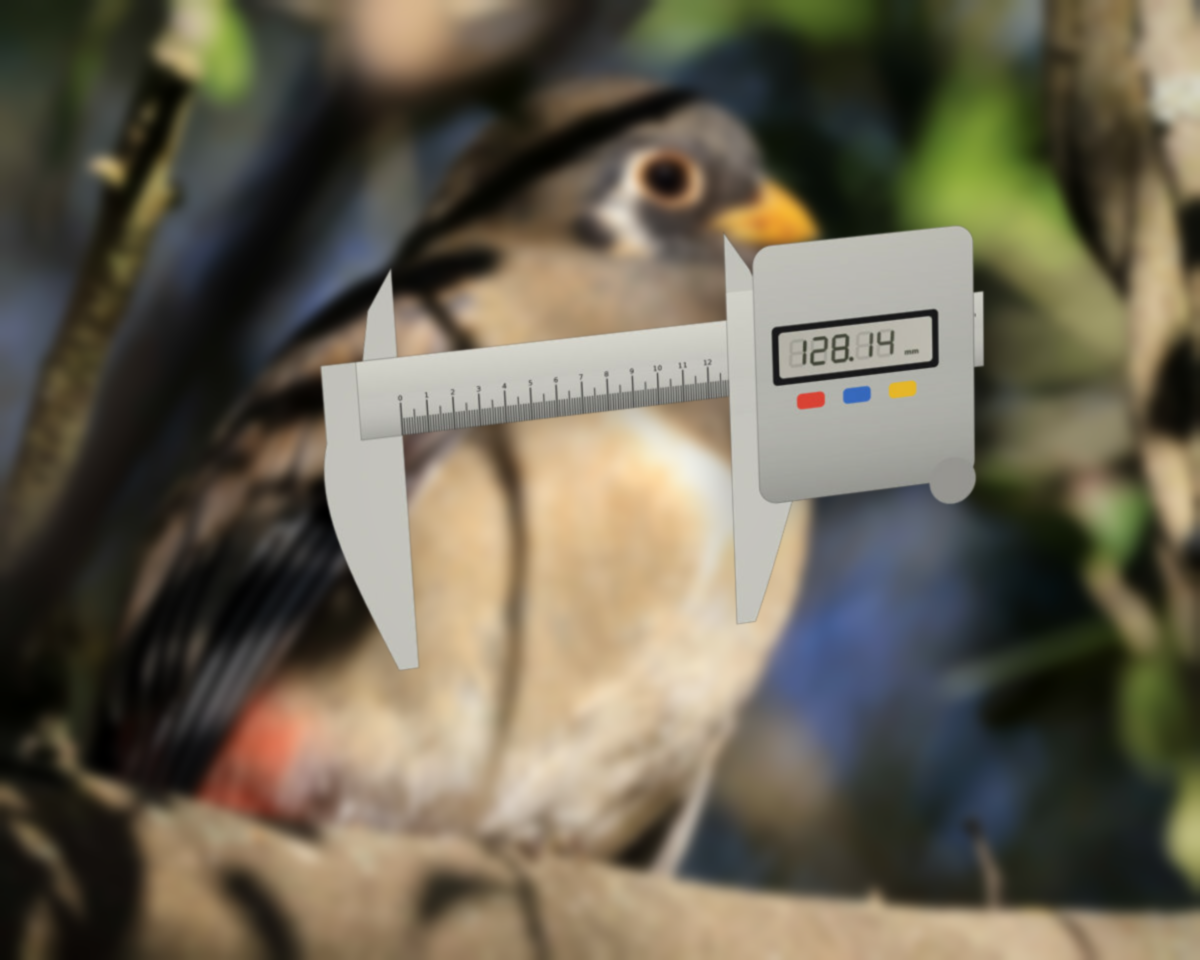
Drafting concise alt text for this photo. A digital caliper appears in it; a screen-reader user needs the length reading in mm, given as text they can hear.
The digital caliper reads 128.14 mm
